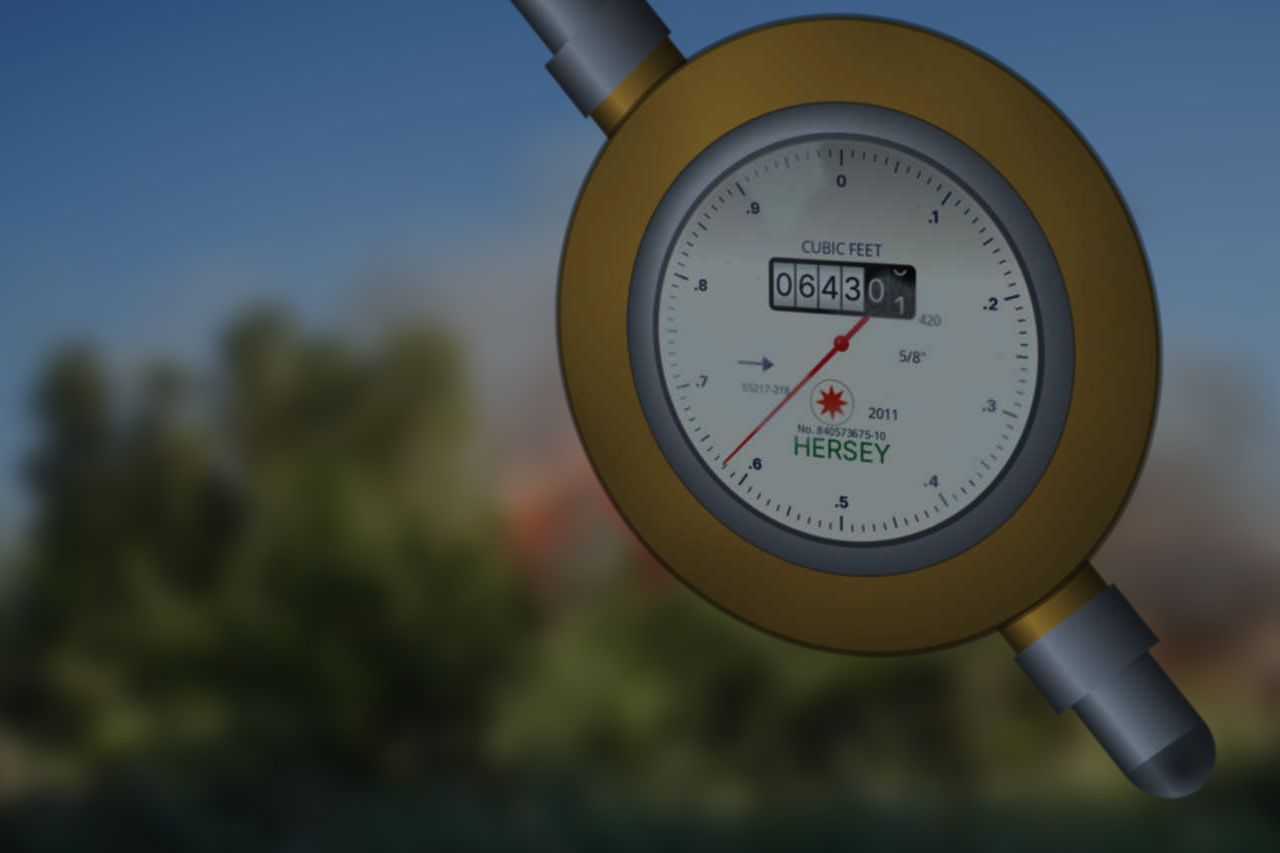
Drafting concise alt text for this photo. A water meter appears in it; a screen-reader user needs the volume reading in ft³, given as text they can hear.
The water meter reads 64300.62 ft³
